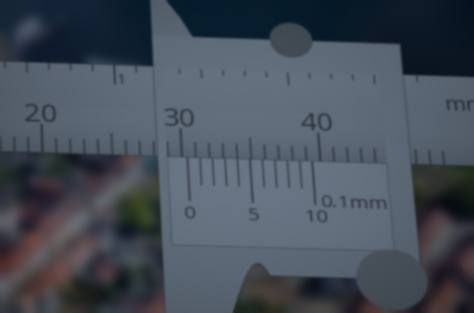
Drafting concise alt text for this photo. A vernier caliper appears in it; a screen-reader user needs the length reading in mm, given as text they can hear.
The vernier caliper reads 30.4 mm
